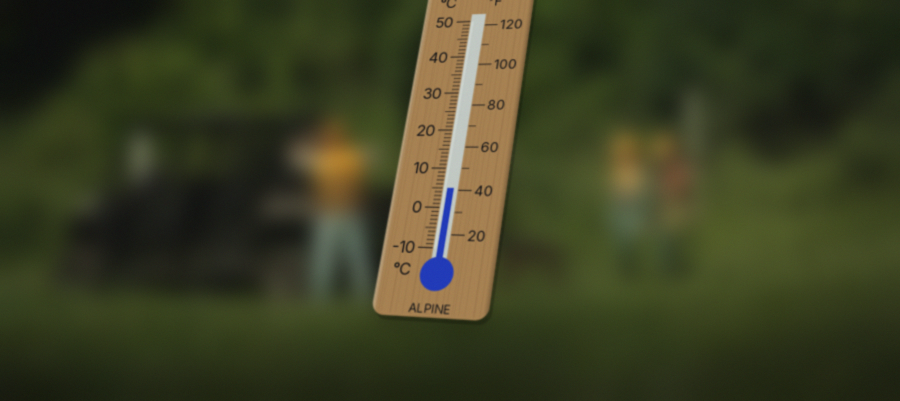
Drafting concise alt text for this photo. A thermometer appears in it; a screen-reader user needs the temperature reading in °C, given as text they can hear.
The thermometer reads 5 °C
